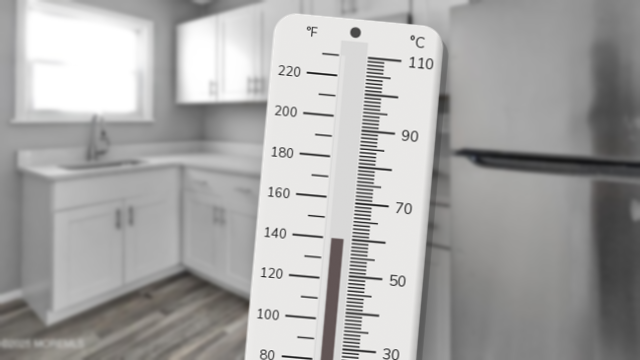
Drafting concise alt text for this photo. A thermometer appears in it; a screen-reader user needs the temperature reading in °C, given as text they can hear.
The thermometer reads 60 °C
